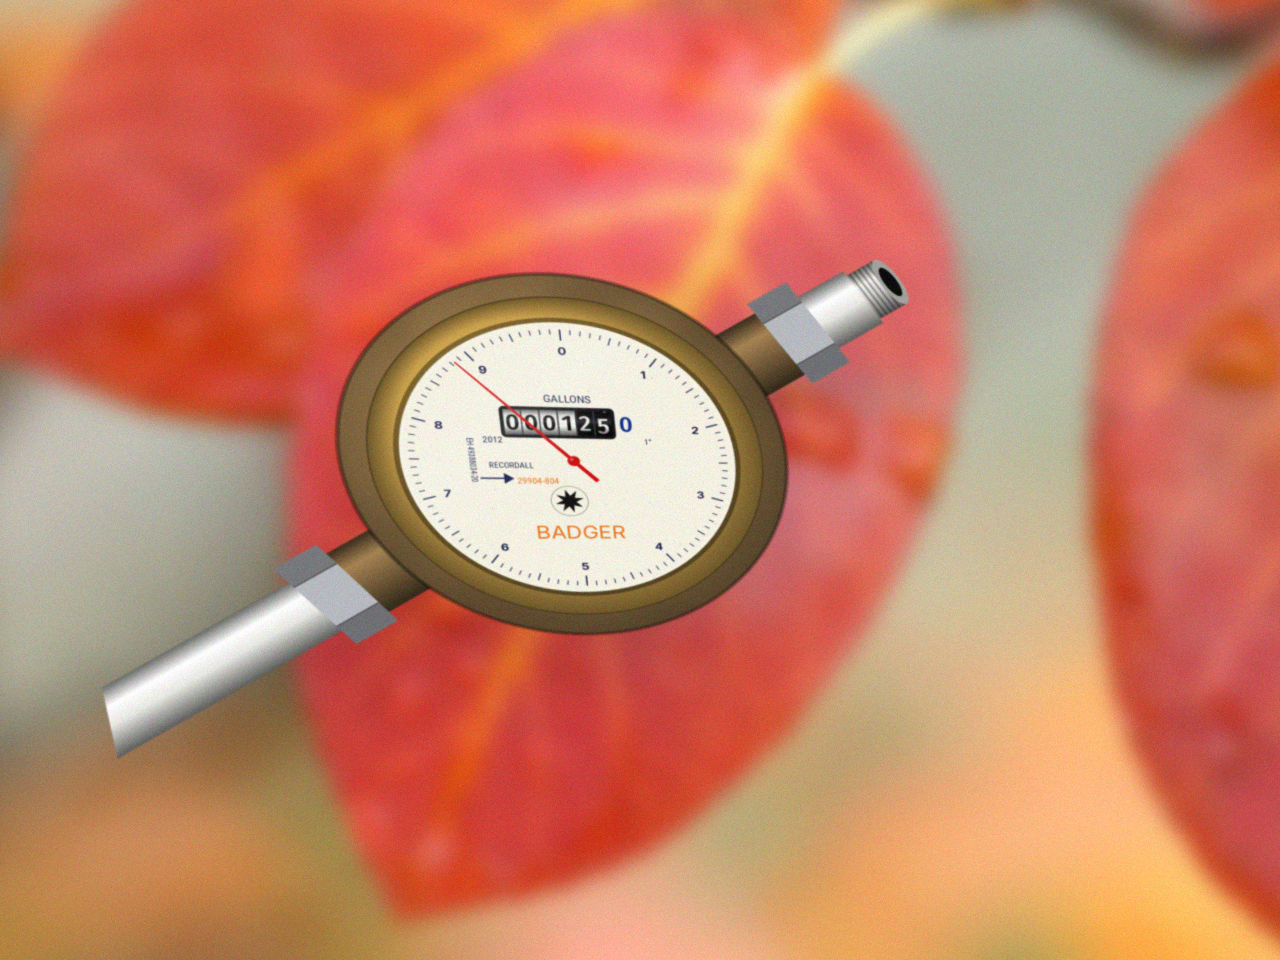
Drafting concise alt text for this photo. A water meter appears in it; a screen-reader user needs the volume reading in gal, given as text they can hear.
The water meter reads 1248.8 gal
